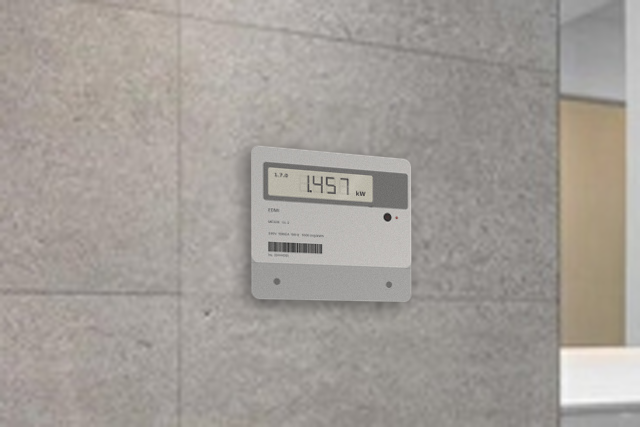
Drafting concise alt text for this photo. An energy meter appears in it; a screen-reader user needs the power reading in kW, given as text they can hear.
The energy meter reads 1.457 kW
